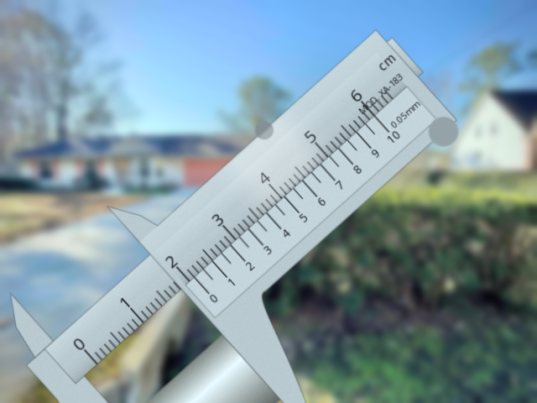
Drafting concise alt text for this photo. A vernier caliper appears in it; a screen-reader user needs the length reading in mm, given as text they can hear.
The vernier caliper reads 21.0 mm
